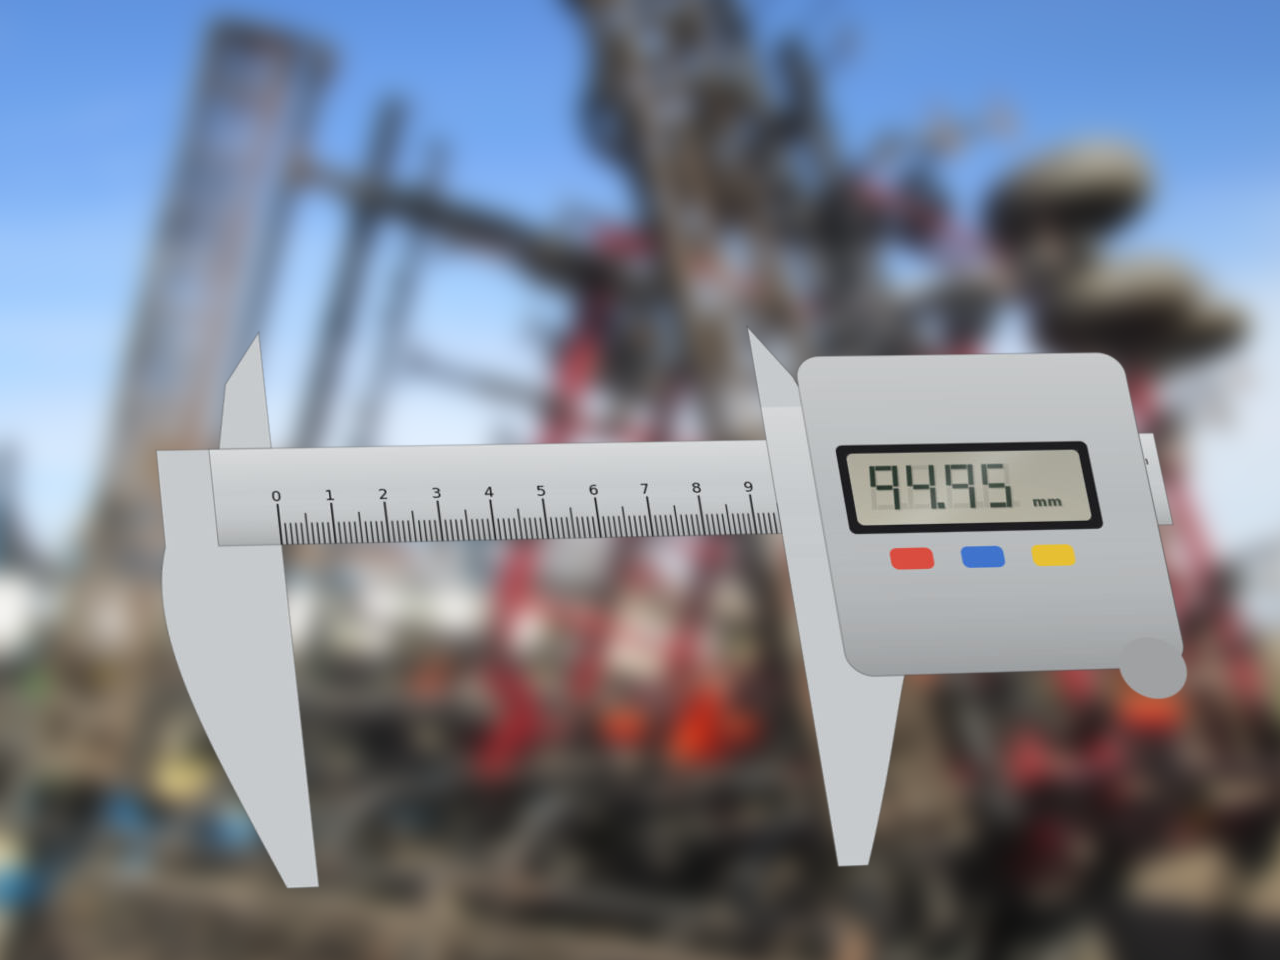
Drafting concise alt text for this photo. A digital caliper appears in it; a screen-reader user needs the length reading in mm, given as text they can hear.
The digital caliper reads 94.95 mm
